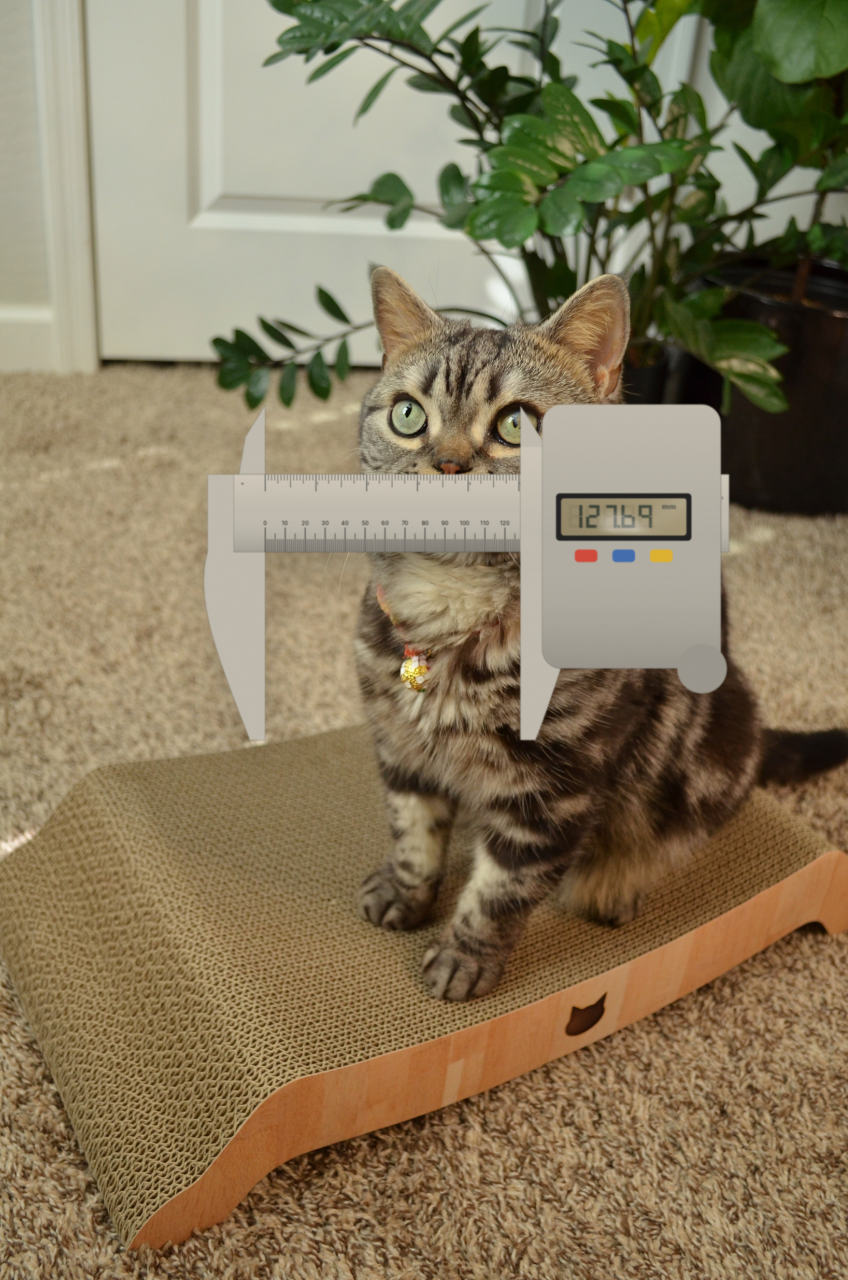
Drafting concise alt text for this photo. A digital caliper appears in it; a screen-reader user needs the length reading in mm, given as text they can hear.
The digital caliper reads 127.69 mm
